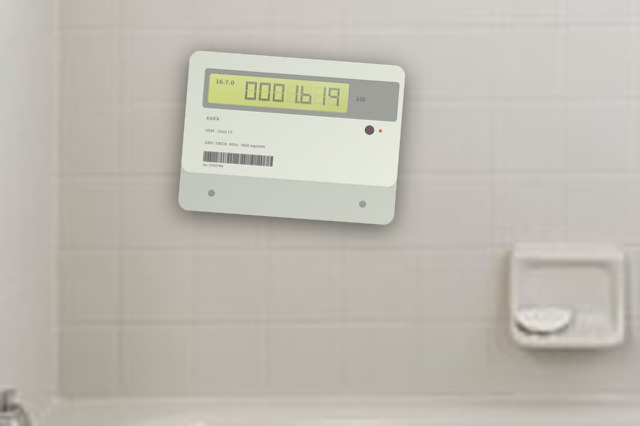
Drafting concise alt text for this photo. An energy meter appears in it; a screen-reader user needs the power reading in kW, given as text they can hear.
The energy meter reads 1.619 kW
